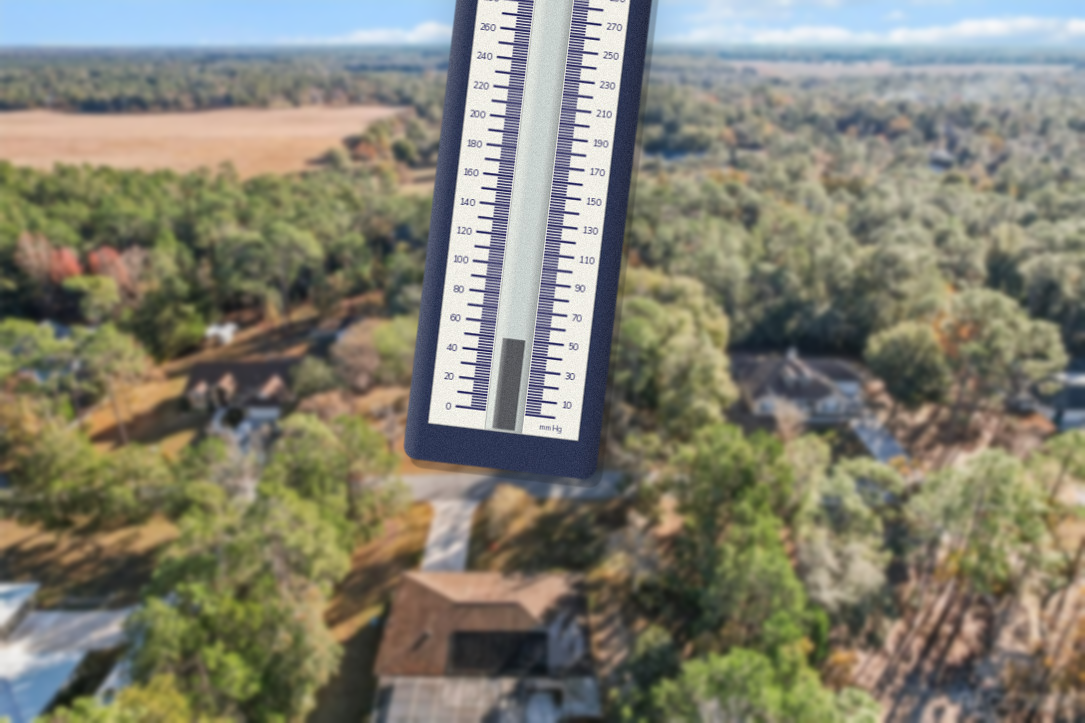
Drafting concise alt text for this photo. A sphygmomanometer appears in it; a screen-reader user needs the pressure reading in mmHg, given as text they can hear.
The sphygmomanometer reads 50 mmHg
